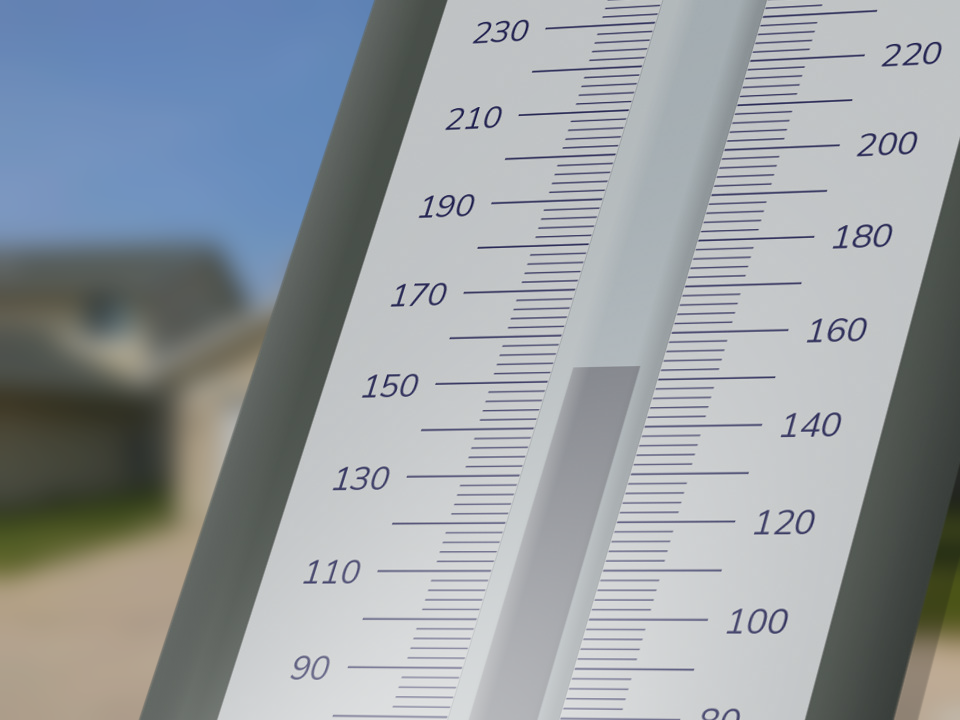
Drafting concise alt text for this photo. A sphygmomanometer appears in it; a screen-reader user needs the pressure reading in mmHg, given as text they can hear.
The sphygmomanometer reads 153 mmHg
